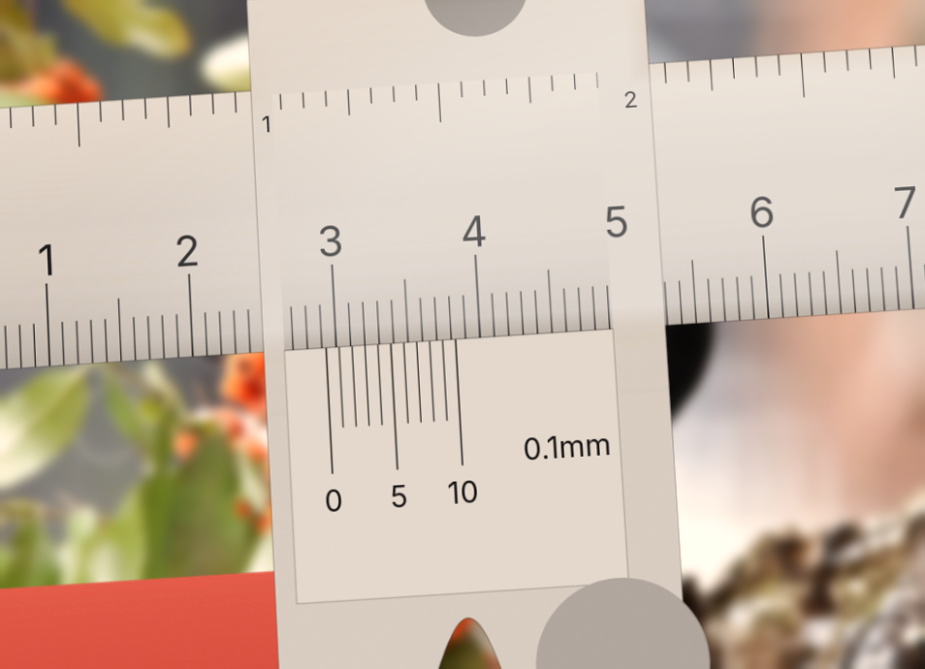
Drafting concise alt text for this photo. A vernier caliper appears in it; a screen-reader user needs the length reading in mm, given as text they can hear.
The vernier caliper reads 29.3 mm
